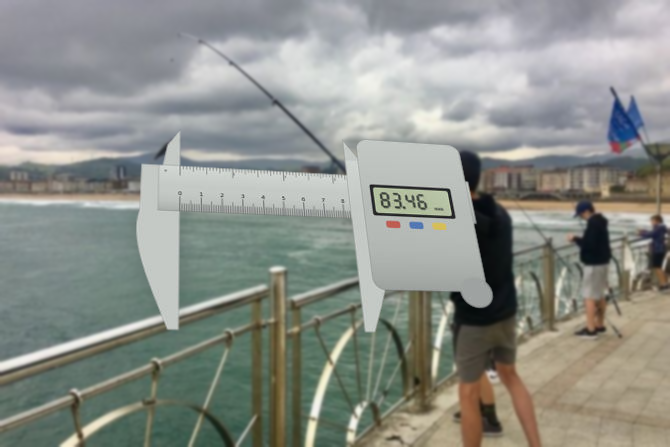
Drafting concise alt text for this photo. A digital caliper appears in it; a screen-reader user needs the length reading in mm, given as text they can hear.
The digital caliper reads 83.46 mm
